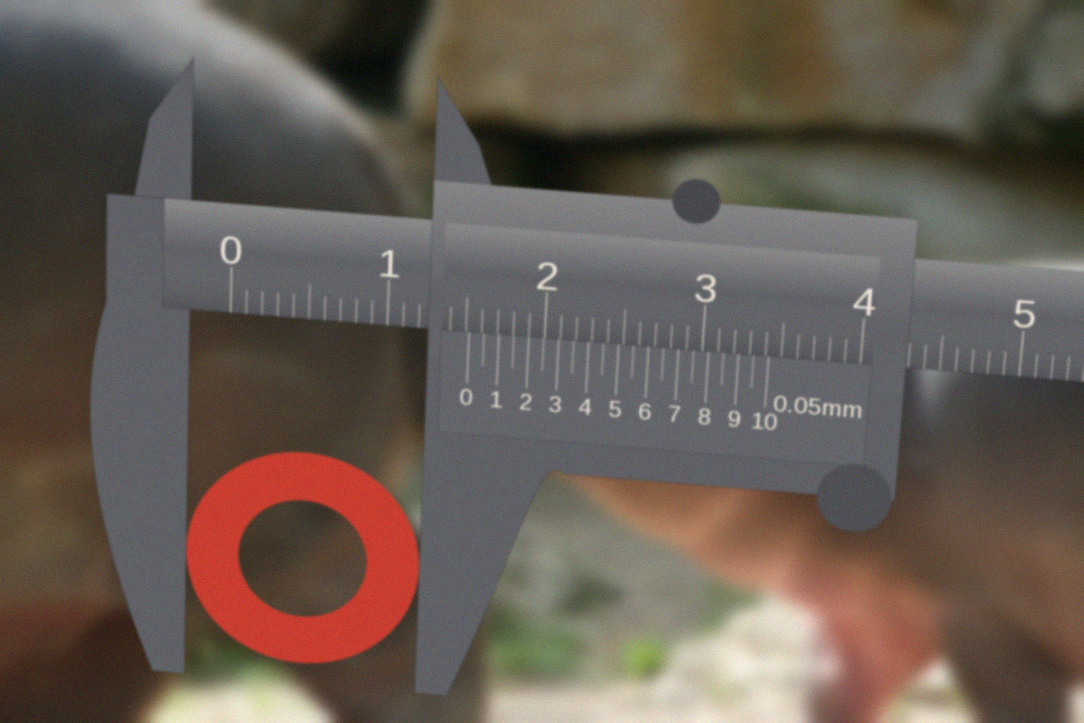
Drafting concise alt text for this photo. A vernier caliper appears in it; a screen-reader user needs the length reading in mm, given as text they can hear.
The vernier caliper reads 15.2 mm
